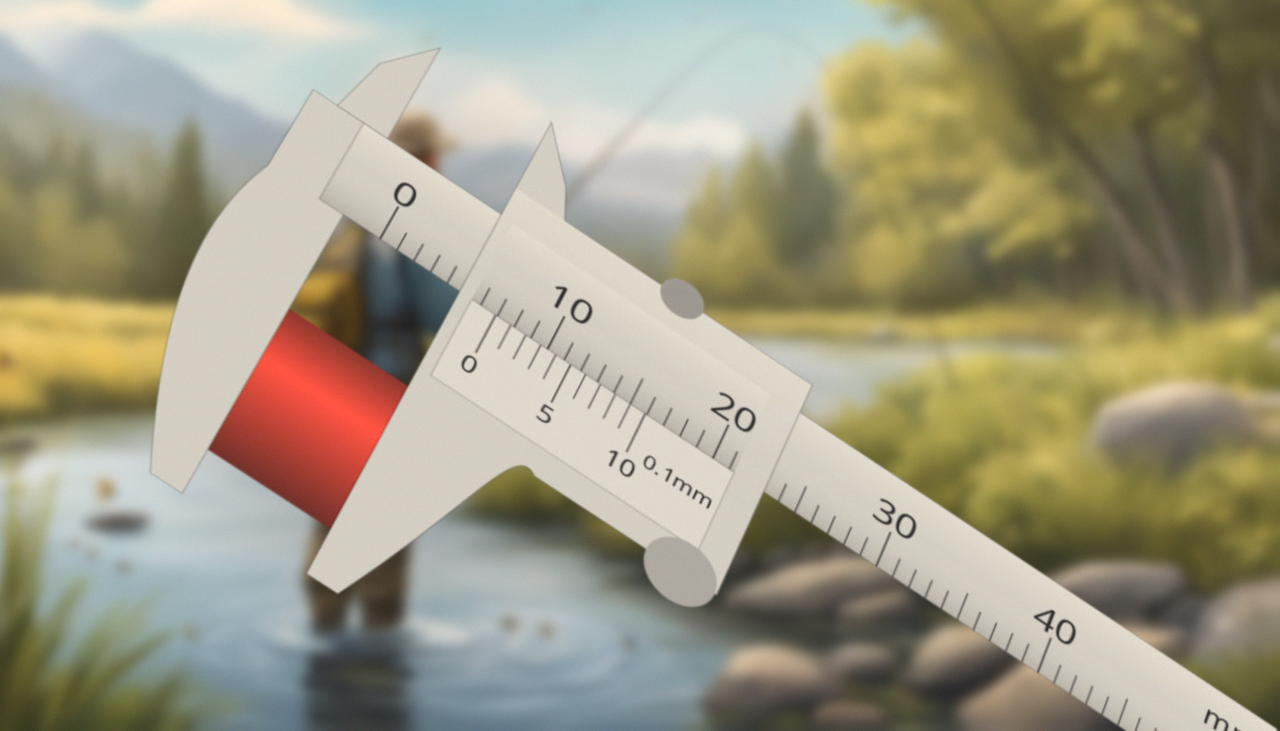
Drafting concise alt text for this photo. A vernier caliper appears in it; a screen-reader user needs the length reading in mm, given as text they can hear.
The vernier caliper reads 6.9 mm
